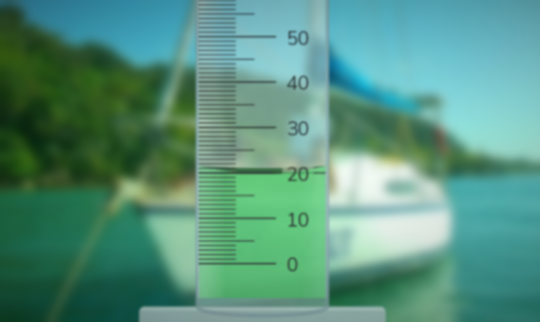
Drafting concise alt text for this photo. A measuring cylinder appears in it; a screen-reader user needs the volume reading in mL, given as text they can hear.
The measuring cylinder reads 20 mL
